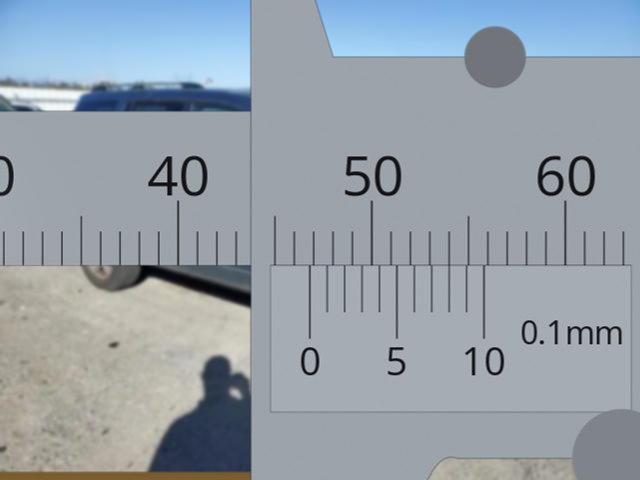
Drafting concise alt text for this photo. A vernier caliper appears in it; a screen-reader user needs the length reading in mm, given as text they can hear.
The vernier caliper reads 46.8 mm
